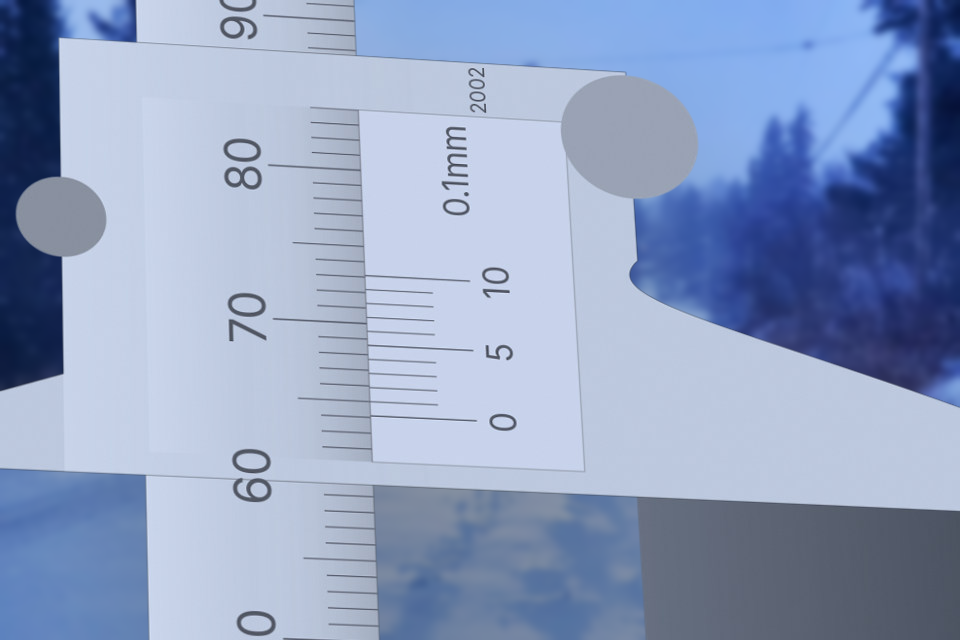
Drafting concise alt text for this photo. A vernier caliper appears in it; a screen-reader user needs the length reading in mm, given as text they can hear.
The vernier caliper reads 64.1 mm
